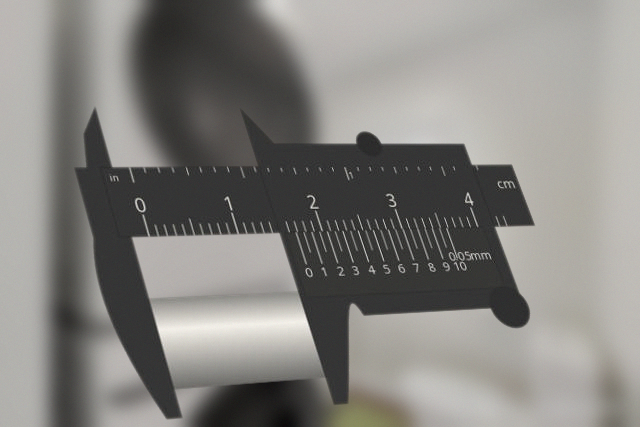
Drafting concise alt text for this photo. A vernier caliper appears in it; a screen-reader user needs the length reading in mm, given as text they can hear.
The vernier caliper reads 16.8 mm
